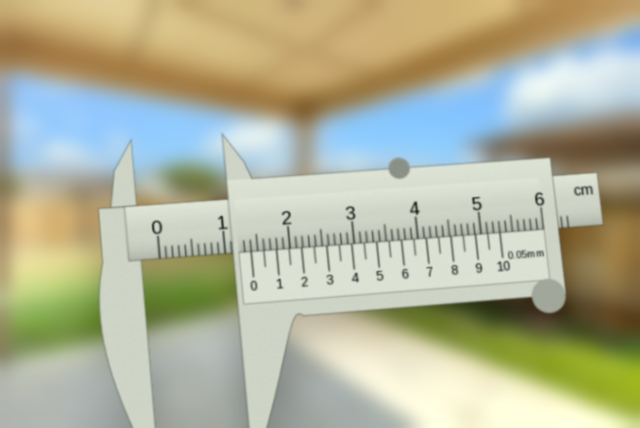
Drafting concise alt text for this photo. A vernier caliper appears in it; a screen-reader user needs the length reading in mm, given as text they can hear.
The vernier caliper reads 14.0 mm
